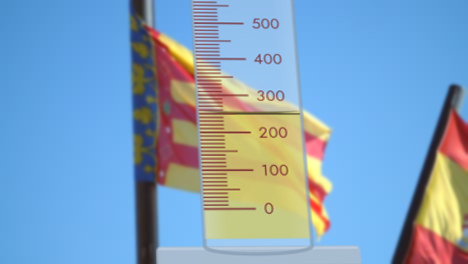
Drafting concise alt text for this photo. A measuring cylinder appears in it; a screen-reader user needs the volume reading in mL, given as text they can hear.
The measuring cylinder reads 250 mL
